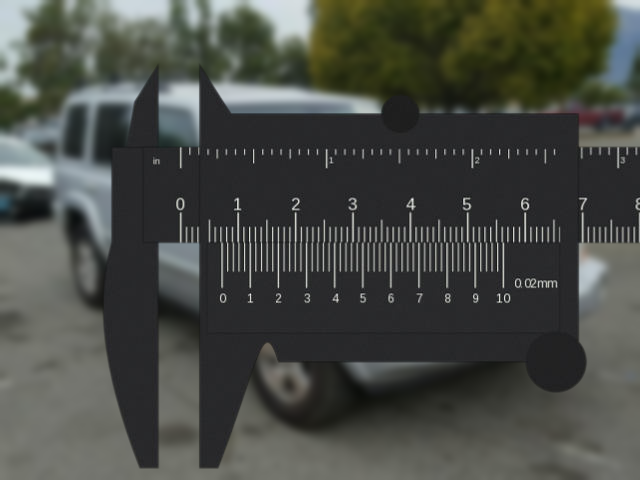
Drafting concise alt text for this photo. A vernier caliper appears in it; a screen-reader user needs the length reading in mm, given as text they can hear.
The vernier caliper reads 7.2 mm
